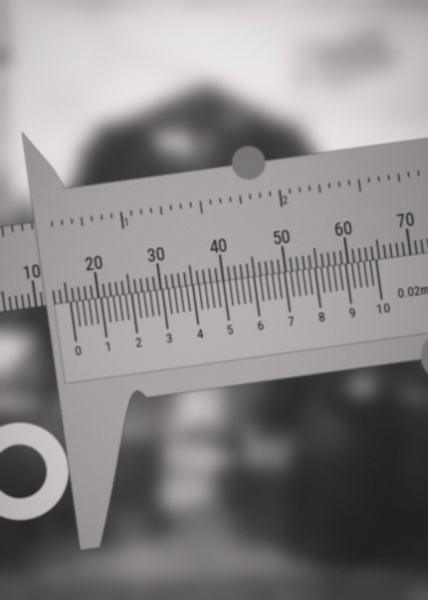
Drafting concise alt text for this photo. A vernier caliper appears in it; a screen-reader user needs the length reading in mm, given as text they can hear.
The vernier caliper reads 15.5 mm
